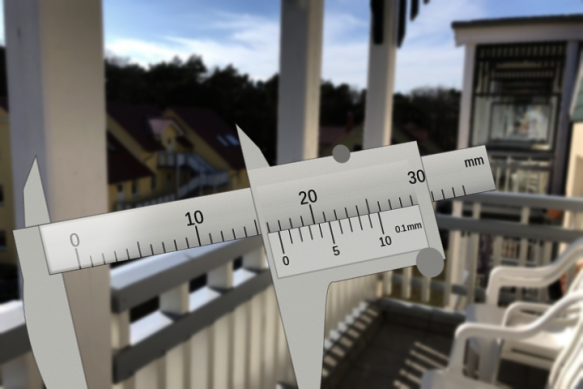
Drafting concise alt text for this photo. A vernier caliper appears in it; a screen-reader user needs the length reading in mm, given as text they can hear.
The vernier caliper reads 16.8 mm
